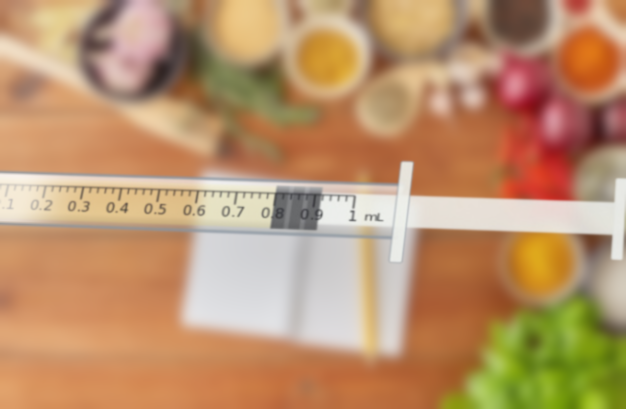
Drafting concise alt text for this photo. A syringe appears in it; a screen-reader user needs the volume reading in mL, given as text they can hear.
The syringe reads 0.8 mL
